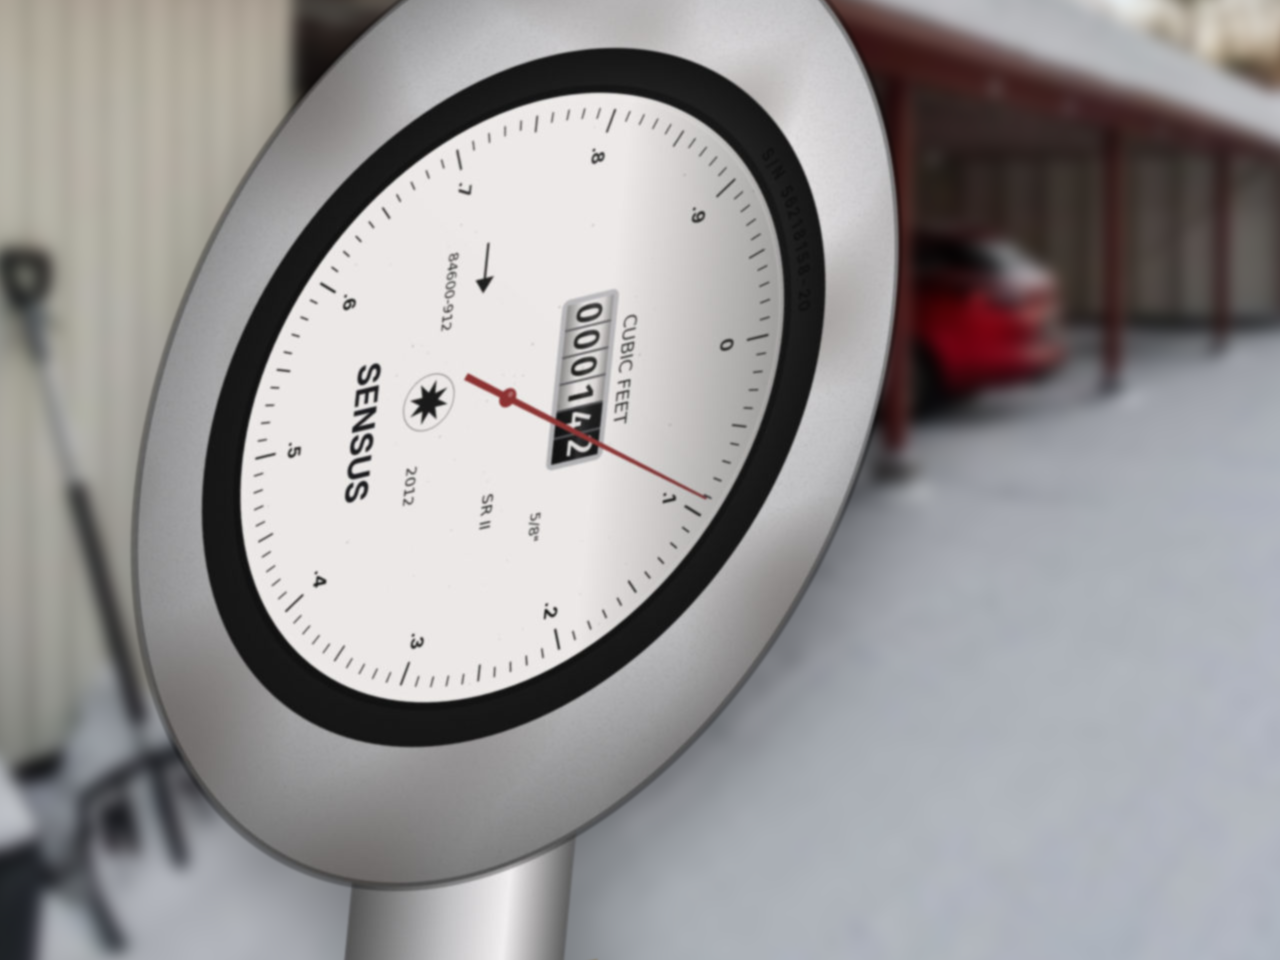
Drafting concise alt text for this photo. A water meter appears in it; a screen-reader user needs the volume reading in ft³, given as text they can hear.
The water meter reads 142.09 ft³
